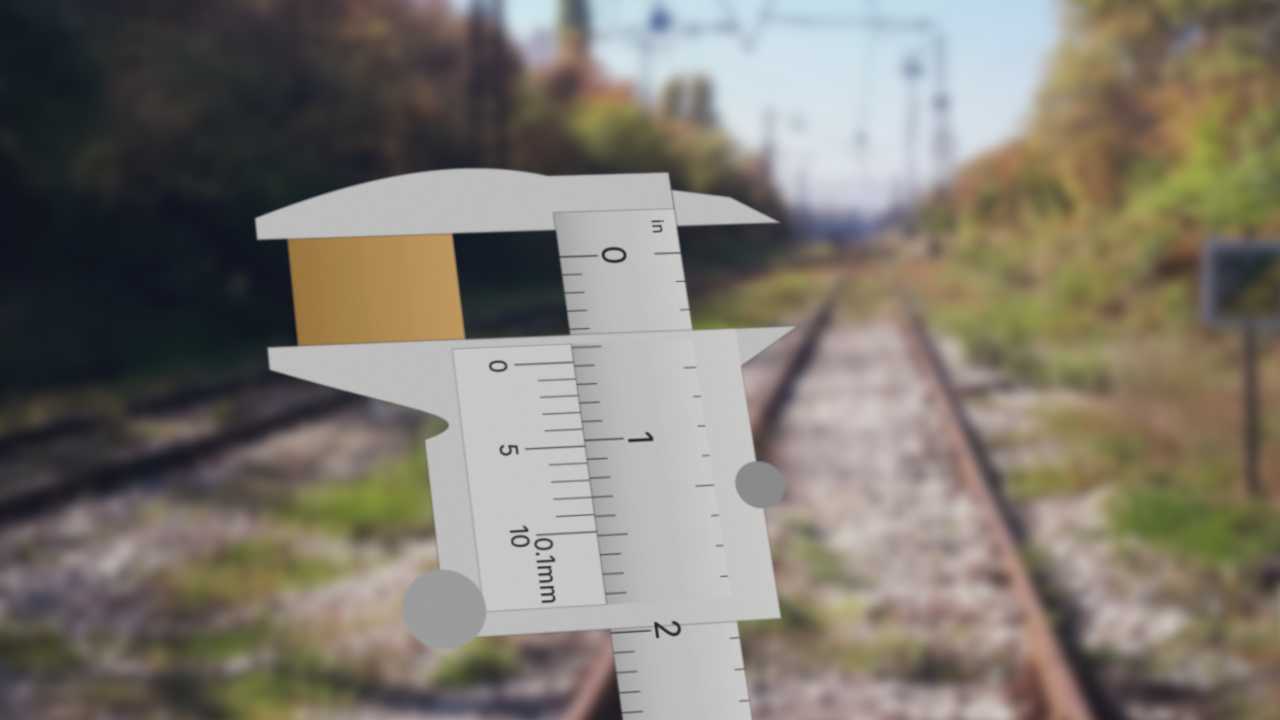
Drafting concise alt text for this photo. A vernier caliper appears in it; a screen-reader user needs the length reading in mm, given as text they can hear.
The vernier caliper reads 5.8 mm
